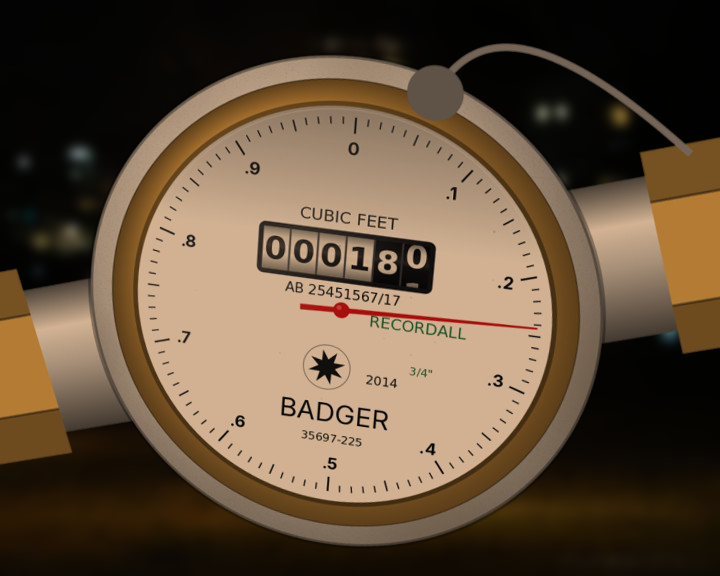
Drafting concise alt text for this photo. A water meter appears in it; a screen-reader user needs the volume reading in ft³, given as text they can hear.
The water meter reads 180.24 ft³
